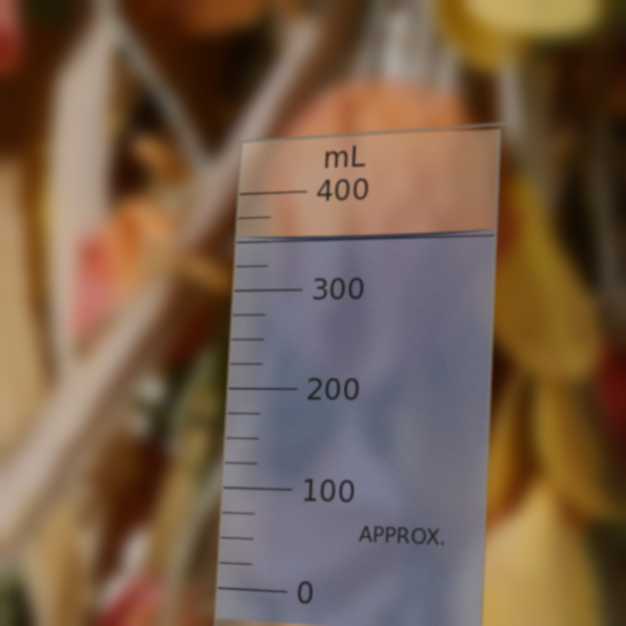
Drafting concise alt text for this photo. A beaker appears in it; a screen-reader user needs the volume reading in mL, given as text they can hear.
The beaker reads 350 mL
